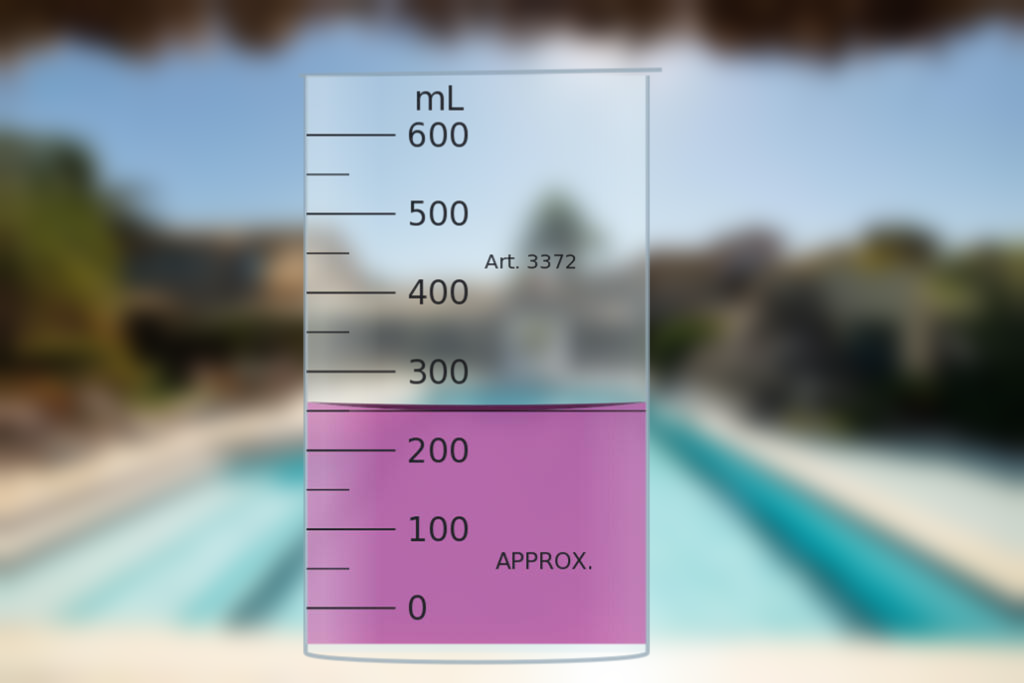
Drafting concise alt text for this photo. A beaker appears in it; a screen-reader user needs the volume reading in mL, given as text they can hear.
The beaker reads 250 mL
